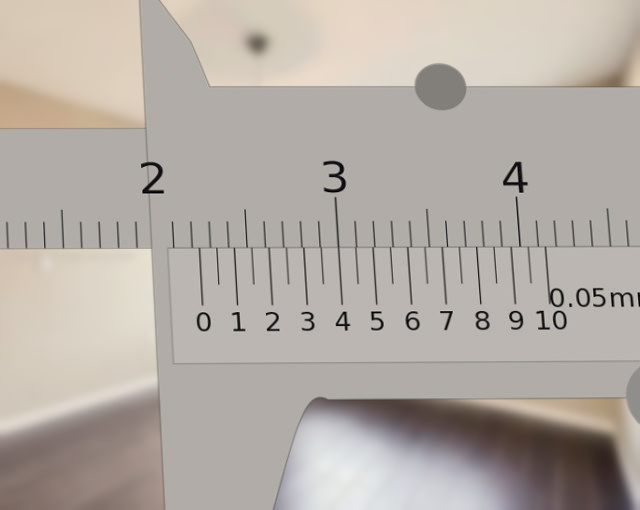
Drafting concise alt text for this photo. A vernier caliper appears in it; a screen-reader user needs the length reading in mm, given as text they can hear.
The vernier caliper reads 22.4 mm
